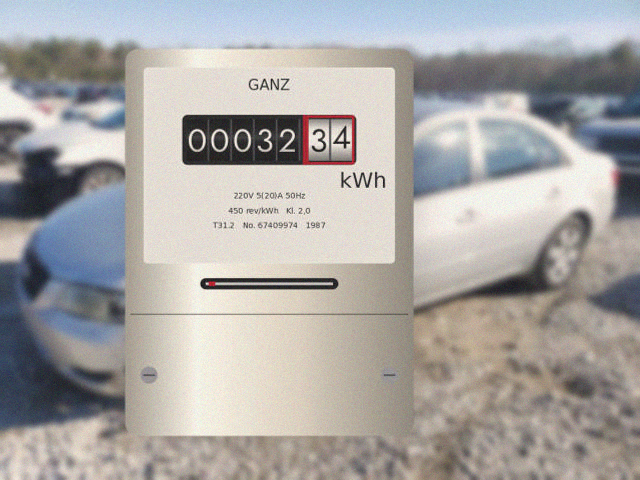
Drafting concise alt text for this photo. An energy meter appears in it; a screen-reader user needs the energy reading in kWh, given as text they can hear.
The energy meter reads 32.34 kWh
